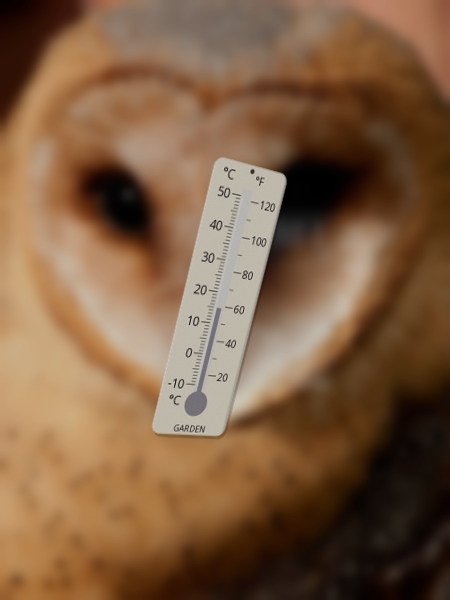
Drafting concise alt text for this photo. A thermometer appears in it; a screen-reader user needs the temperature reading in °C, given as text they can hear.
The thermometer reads 15 °C
